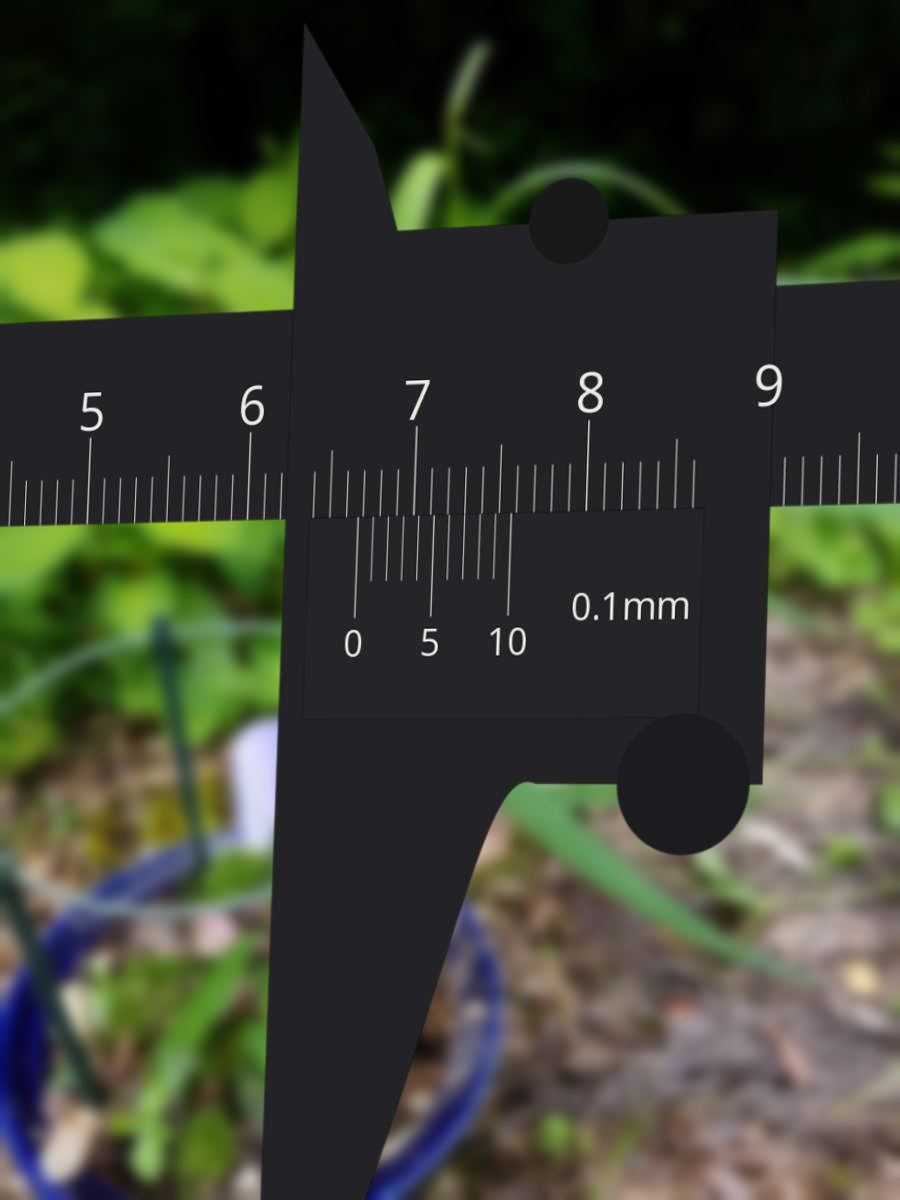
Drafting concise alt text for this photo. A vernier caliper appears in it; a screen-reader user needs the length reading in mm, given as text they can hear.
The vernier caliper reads 66.7 mm
